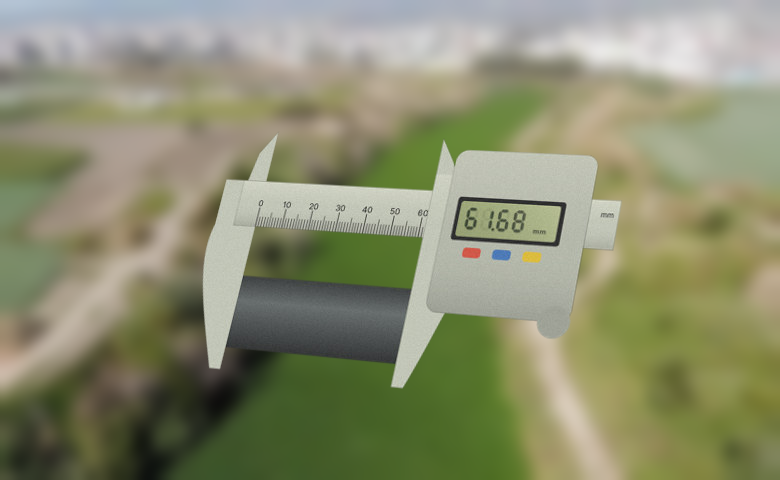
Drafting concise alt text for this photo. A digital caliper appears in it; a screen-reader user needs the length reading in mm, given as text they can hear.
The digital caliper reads 61.68 mm
